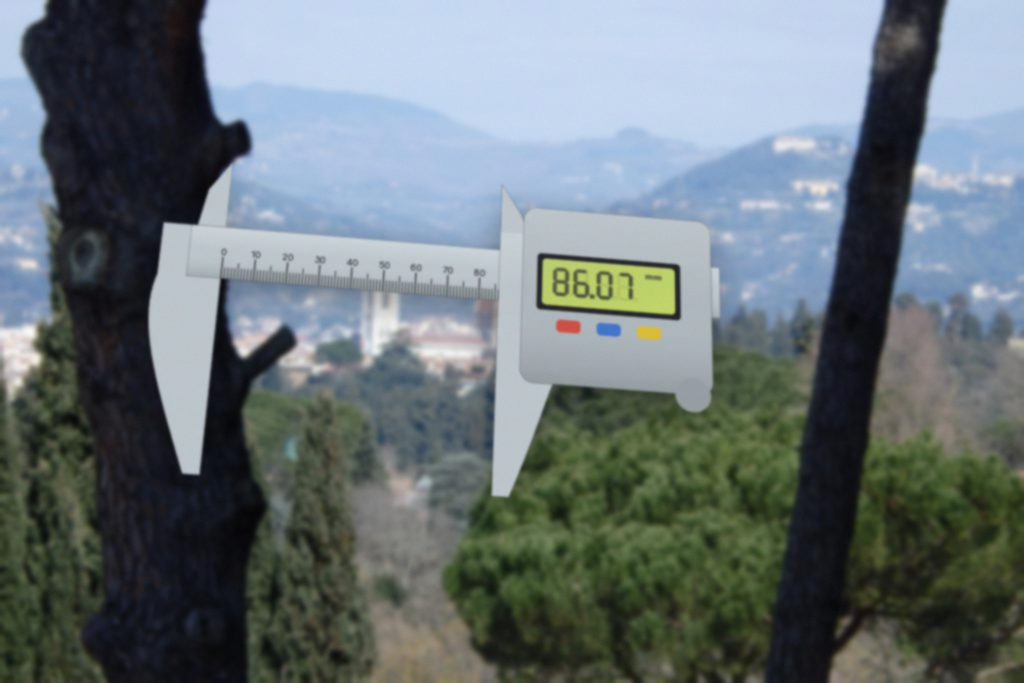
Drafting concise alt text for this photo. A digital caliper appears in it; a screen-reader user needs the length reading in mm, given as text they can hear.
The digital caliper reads 86.07 mm
